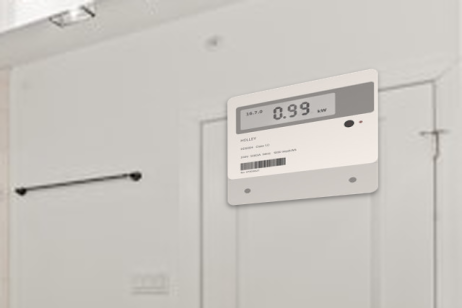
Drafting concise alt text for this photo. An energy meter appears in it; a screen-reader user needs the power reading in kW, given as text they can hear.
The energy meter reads 0.99 kW
